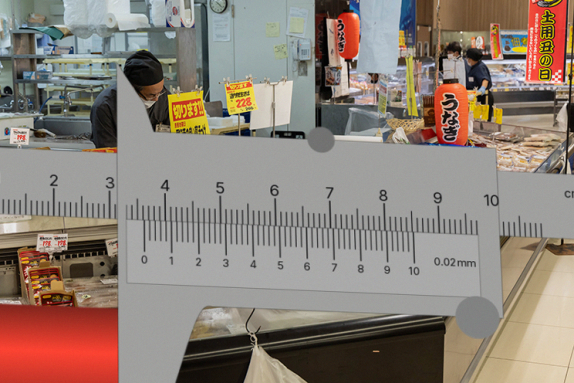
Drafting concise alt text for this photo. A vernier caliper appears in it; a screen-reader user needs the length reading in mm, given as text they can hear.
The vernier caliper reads 36.2 mm
